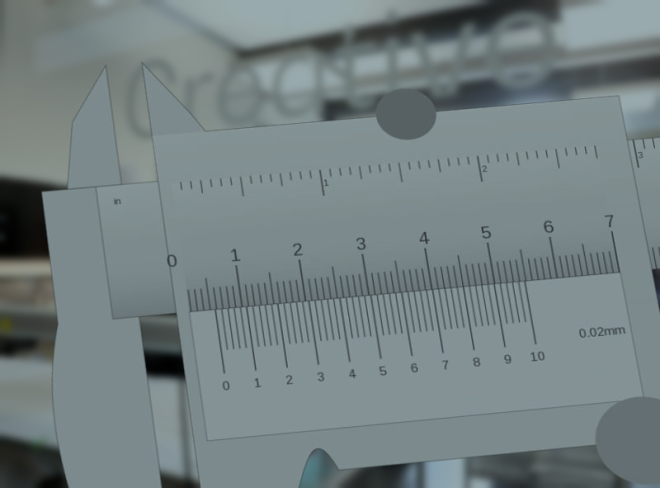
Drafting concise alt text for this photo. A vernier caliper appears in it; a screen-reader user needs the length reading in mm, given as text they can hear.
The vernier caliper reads 5.8 mm
